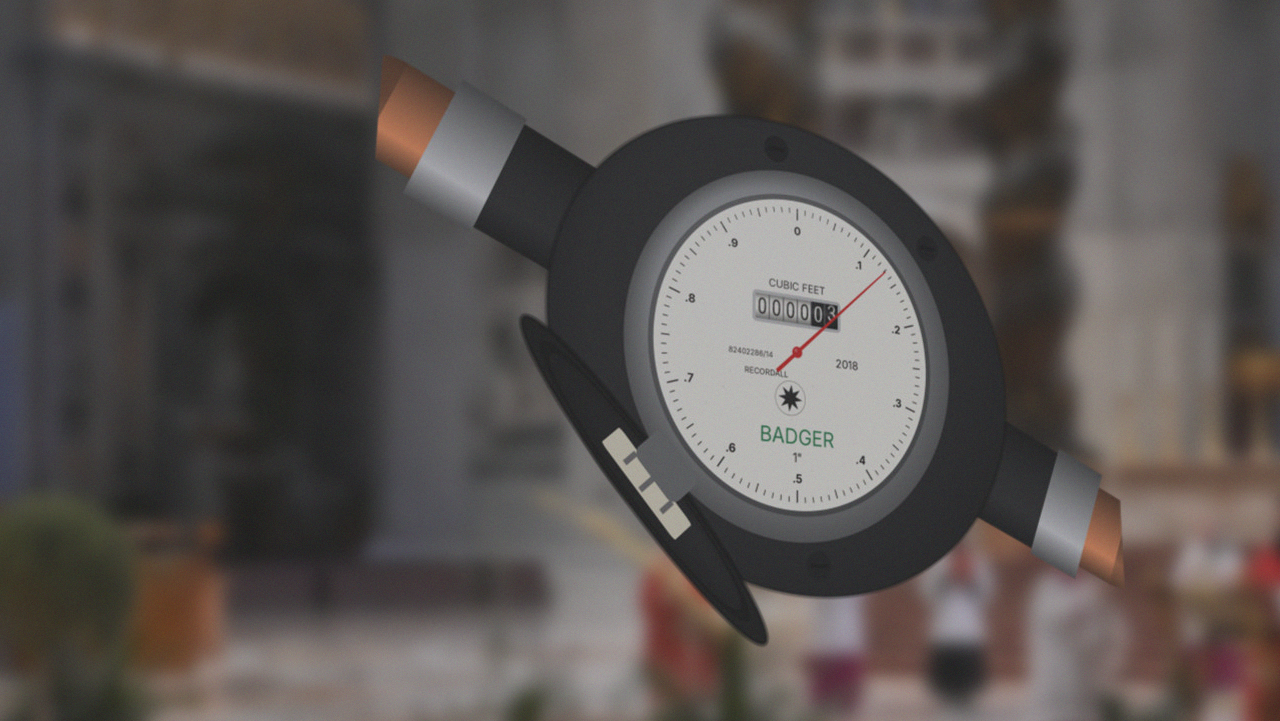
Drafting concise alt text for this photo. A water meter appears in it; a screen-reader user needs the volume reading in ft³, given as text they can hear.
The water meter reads 3.13 ft³
